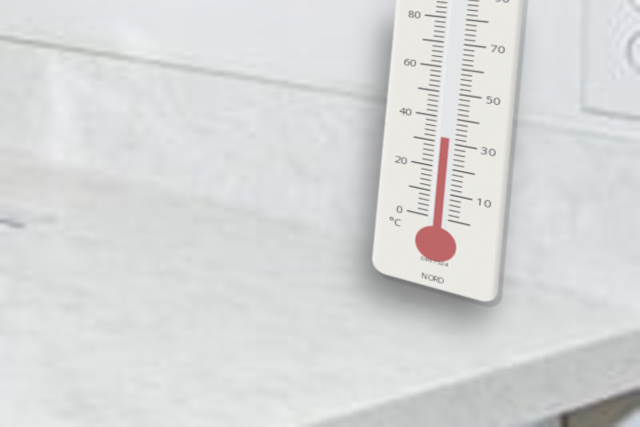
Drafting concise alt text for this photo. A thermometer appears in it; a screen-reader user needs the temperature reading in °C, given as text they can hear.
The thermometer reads 32 °C
